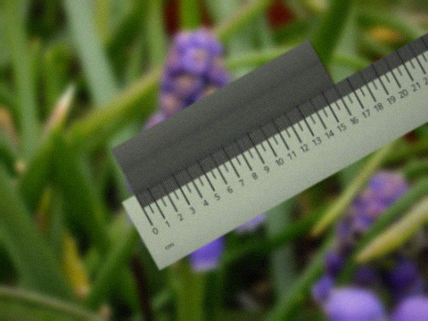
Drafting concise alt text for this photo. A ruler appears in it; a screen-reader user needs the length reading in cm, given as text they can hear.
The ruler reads 16 cm
